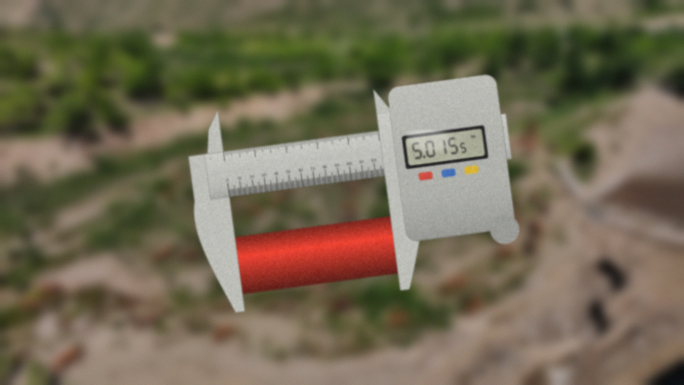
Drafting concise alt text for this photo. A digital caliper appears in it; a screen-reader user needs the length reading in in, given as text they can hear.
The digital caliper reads 5.0155 in
